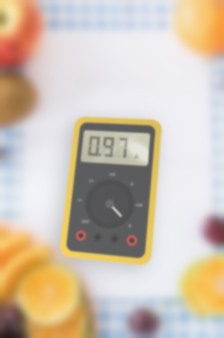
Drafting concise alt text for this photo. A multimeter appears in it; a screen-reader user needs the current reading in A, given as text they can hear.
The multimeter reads 0.97 A
